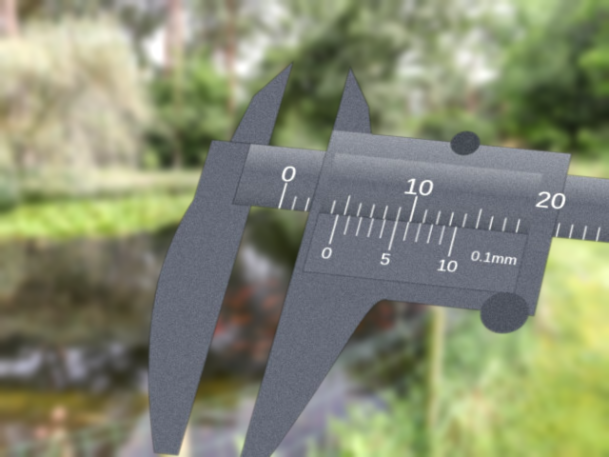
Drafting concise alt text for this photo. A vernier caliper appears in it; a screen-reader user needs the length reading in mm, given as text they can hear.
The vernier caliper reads 4.5 mm
